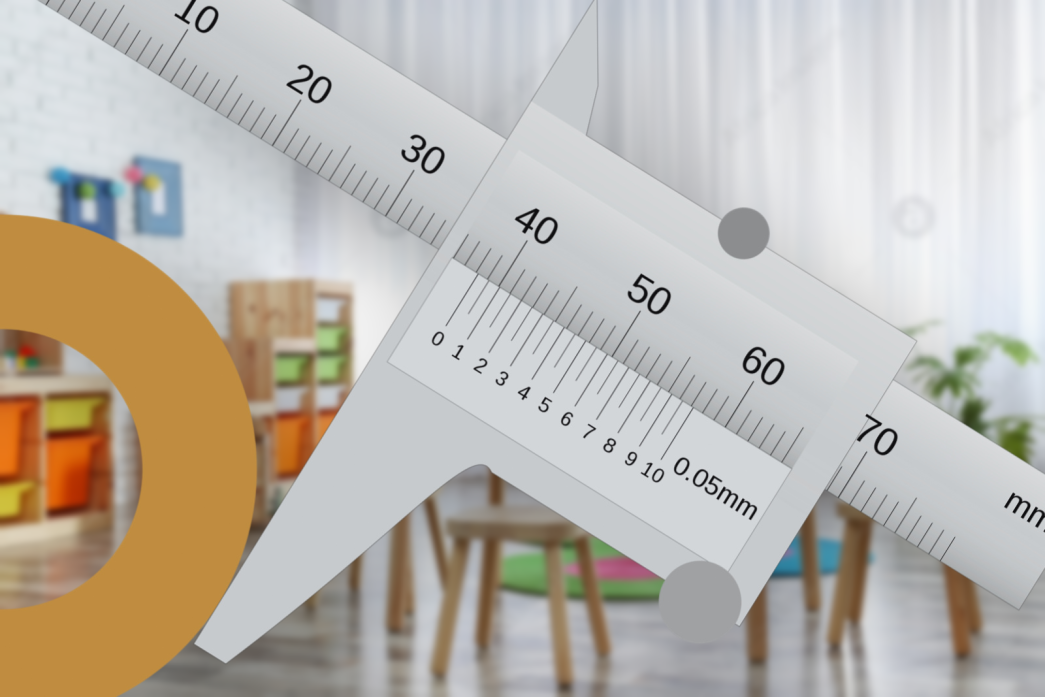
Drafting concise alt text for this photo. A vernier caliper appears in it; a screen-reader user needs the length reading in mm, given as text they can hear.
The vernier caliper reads 38.2 mm
